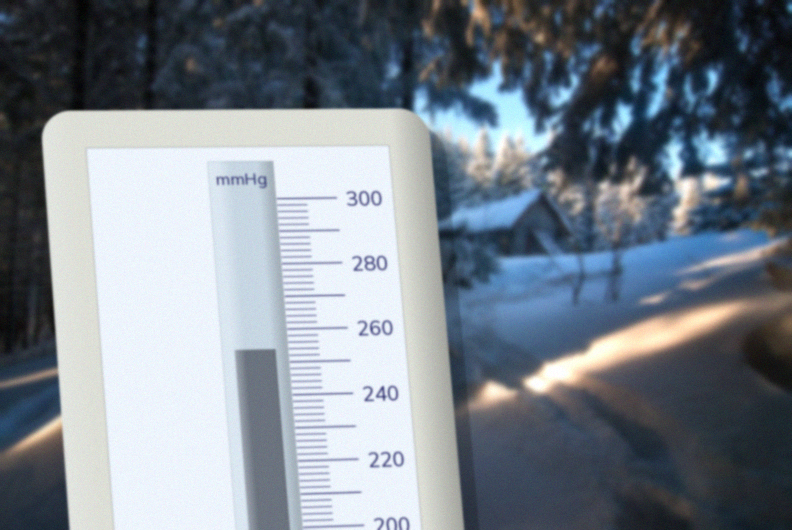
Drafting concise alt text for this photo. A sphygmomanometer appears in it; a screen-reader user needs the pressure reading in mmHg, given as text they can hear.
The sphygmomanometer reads 254 mmHg
